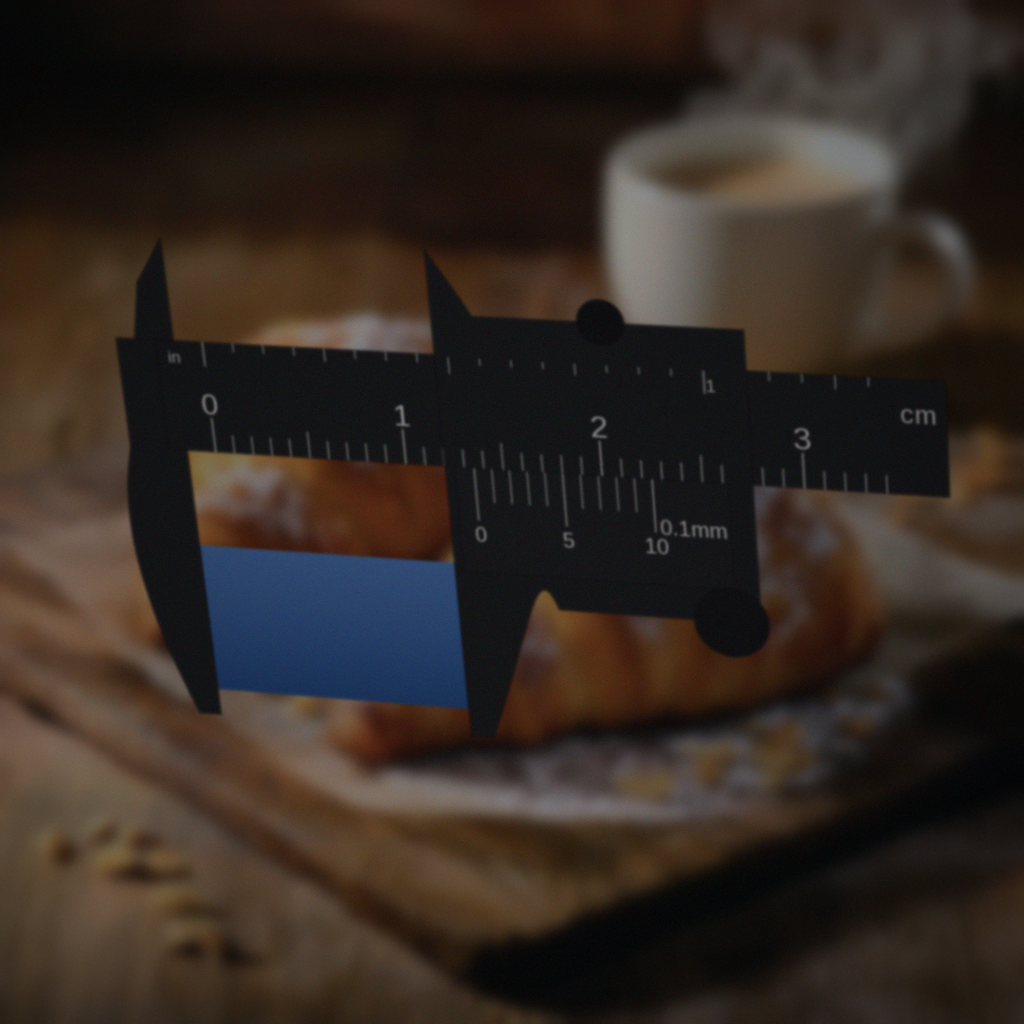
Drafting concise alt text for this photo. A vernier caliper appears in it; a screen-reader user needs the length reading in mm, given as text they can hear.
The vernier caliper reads 13.5 mm
